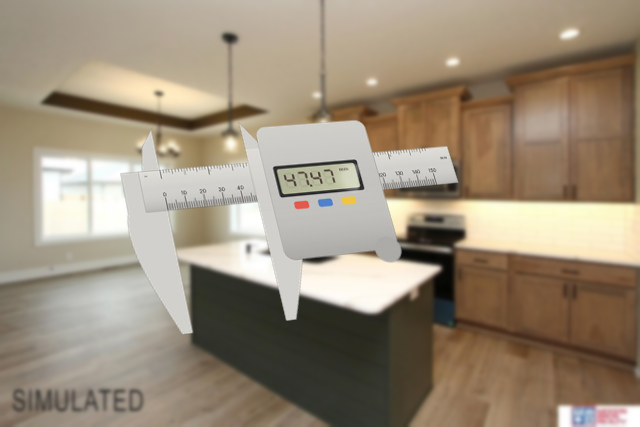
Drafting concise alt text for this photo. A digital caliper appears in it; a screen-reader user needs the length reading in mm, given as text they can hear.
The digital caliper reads 47.47 mm
